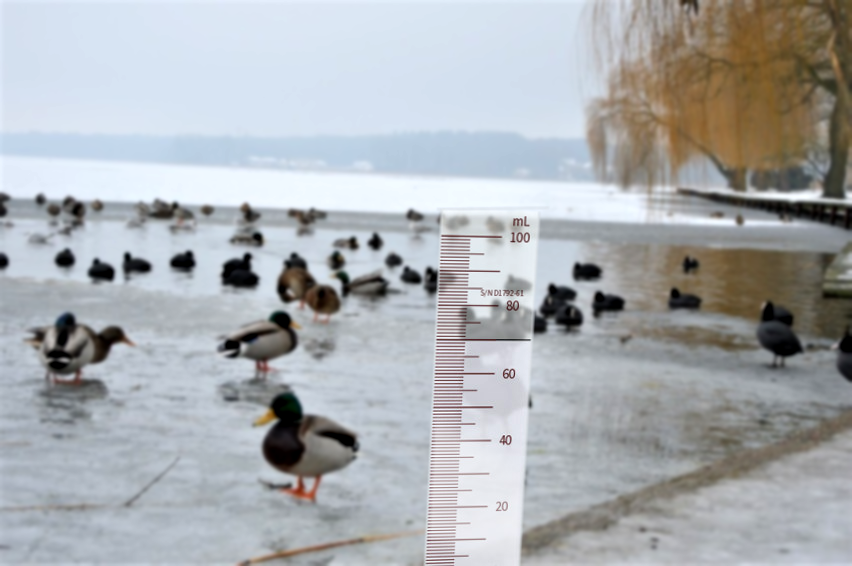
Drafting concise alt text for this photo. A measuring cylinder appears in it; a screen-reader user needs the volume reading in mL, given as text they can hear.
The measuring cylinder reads 70 mL
